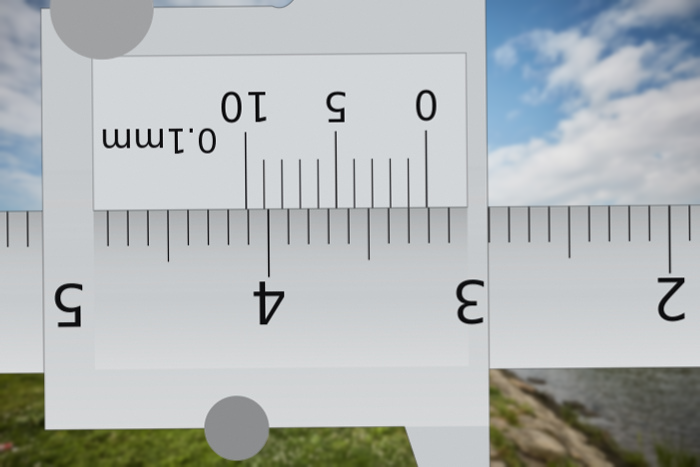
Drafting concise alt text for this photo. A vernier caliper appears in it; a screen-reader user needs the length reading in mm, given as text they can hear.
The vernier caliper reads 32.1 mm
